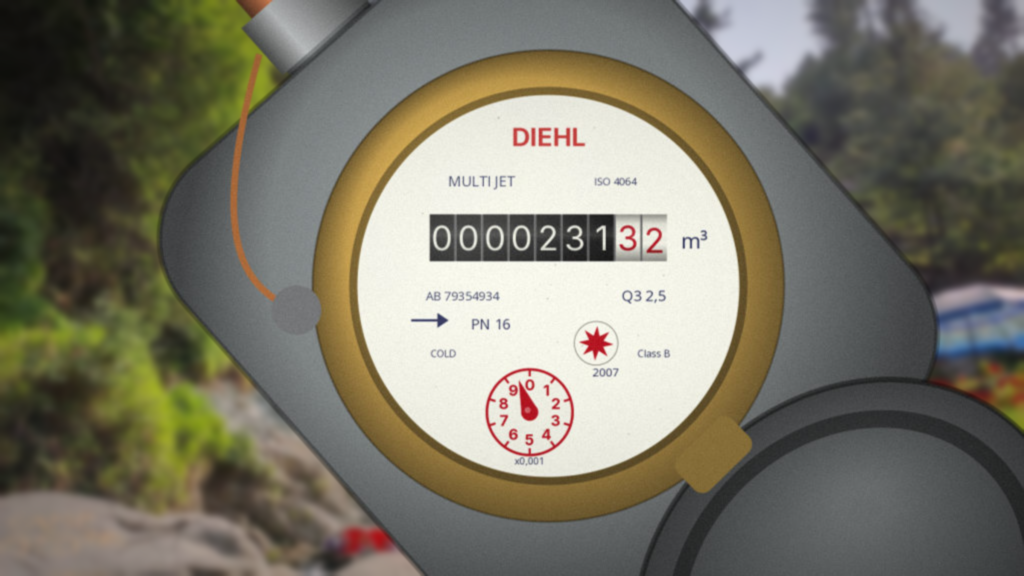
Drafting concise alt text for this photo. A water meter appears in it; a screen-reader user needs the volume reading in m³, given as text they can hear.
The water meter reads 231.319 m³
